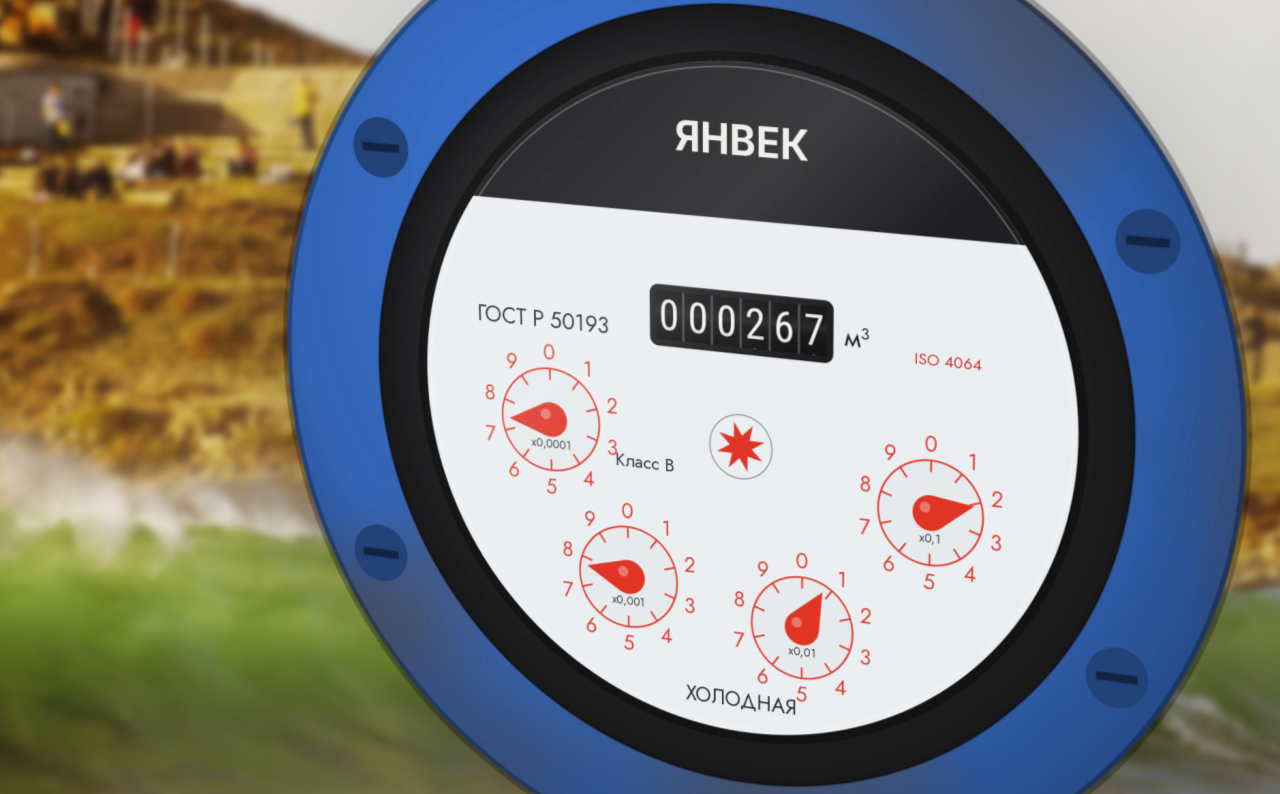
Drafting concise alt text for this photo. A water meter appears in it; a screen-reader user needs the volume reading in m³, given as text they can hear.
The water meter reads 267.2077 m³
